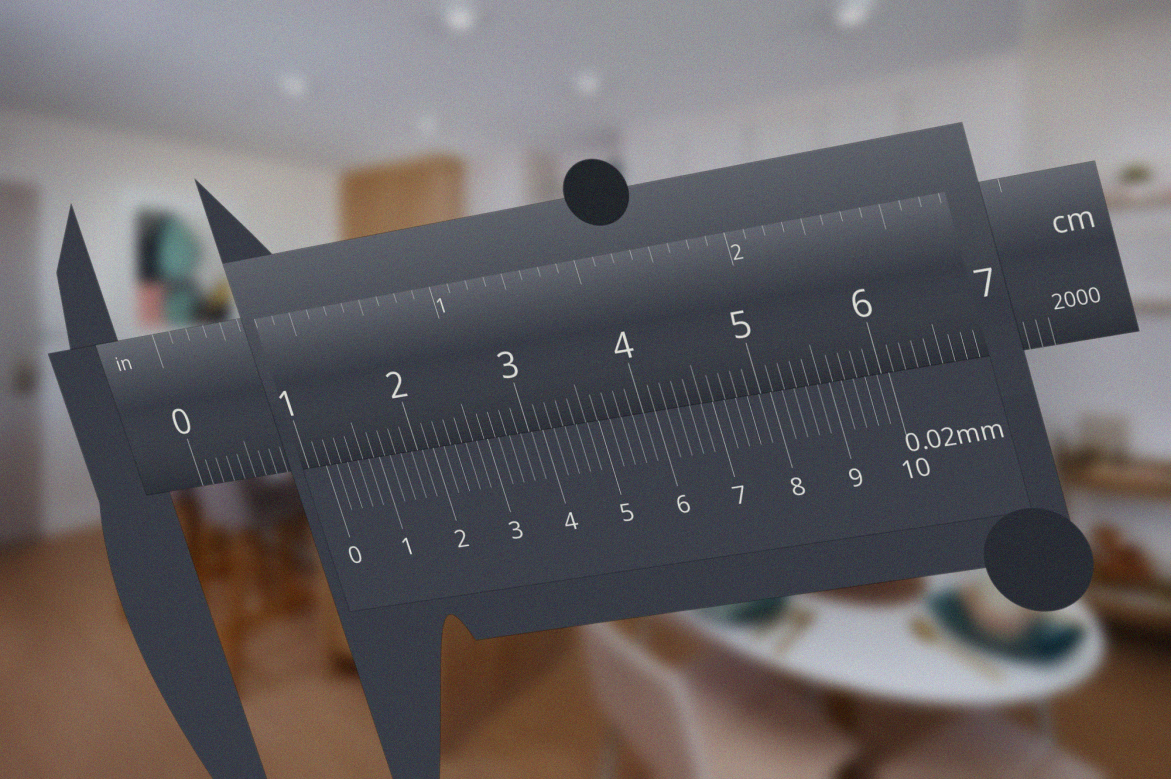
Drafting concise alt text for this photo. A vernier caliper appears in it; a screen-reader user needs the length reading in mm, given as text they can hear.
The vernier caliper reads 11.6 mm
